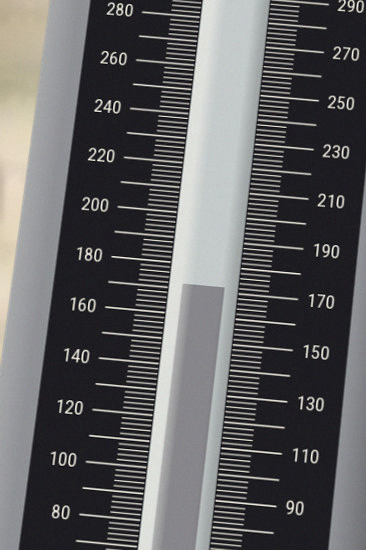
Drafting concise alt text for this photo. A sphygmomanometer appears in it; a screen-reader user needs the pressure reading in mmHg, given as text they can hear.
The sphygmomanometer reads 172 mmHg
